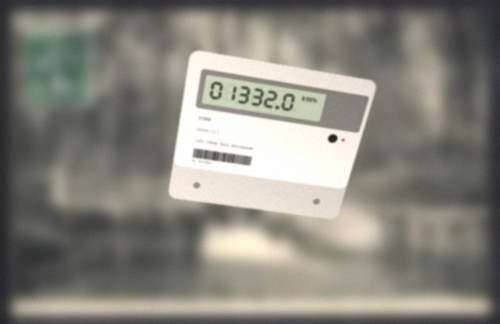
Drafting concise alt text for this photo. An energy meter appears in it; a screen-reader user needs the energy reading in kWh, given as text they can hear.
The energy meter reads 1332.0 kWh
